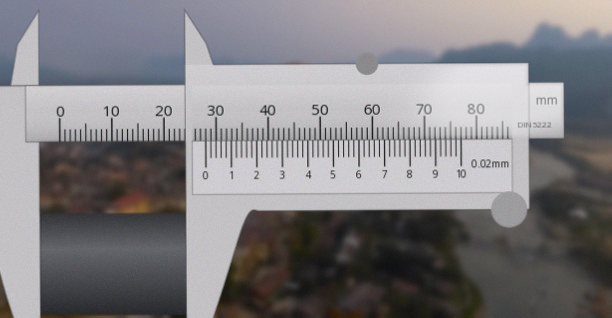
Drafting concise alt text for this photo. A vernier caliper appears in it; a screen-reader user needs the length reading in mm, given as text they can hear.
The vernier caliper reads 28.0 mm
